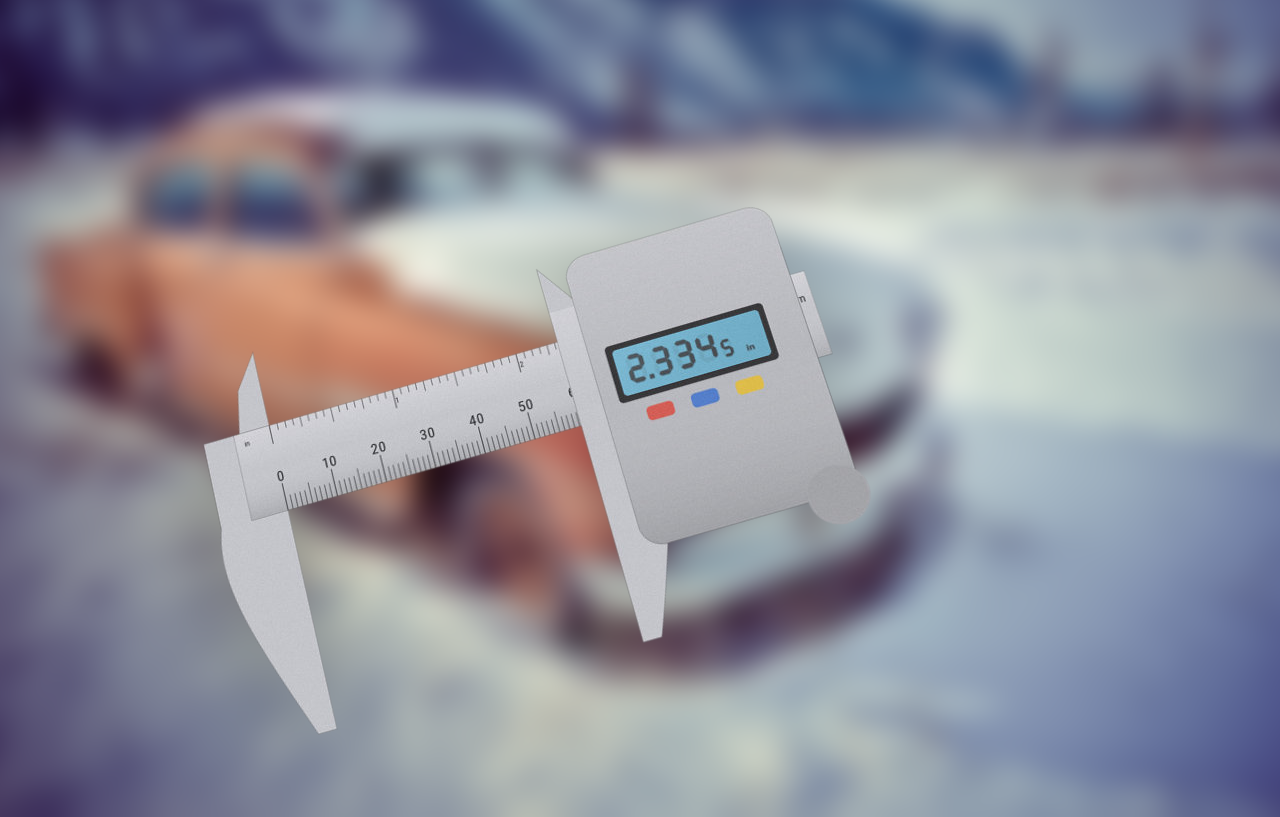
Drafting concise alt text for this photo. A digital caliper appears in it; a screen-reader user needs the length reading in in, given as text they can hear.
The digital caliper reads 2.3345 in
